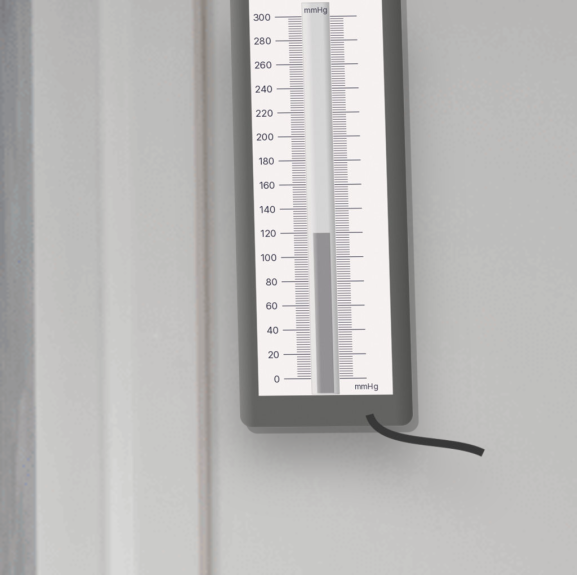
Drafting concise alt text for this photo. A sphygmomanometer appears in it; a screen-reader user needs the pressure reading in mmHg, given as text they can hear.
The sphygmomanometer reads 120 mmHg
